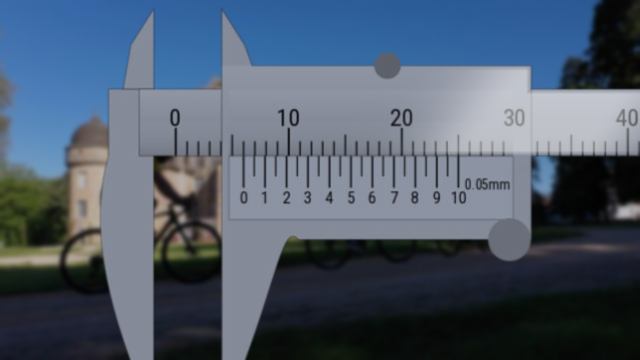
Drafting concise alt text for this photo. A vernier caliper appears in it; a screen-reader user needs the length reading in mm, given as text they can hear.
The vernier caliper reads 6.0 mm
